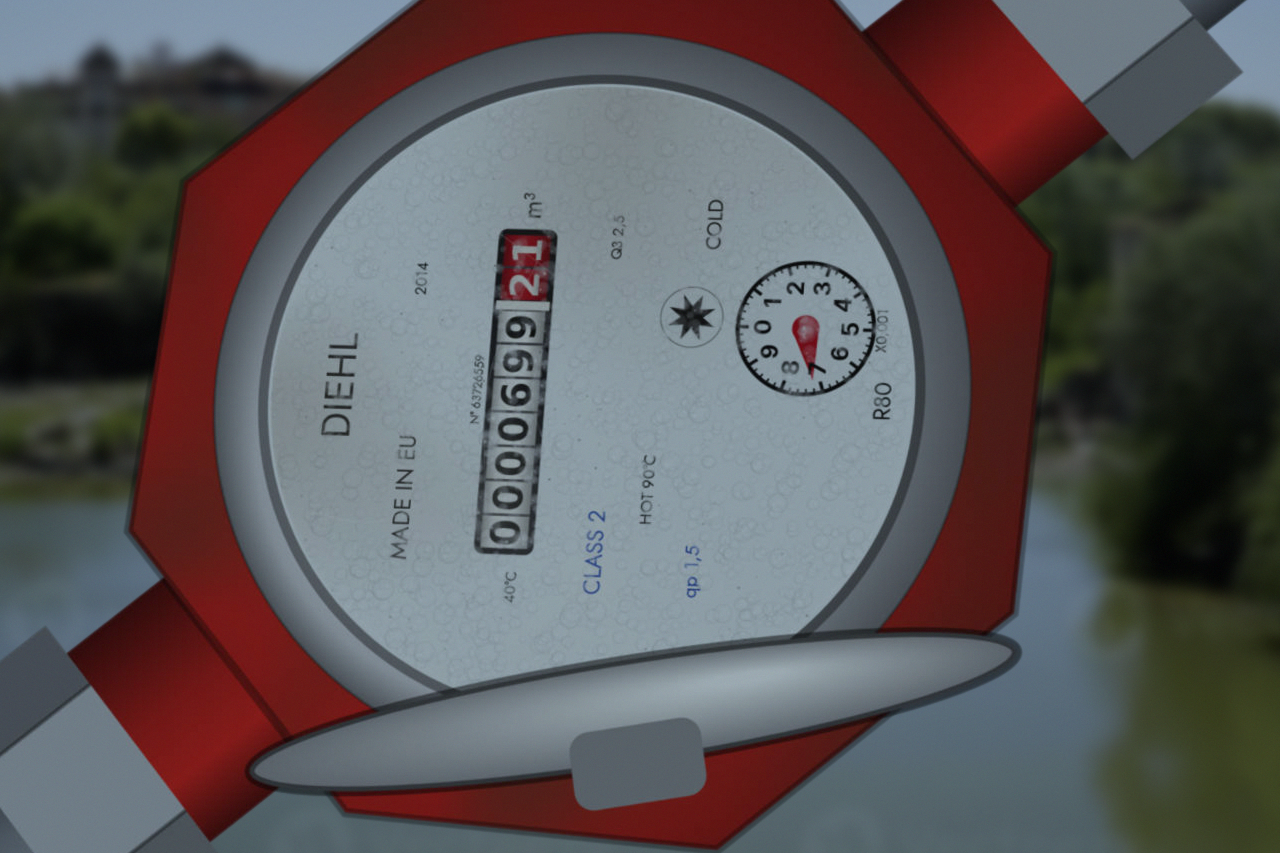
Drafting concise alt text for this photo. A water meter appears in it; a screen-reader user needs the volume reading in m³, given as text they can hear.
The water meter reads 699.217 m³
